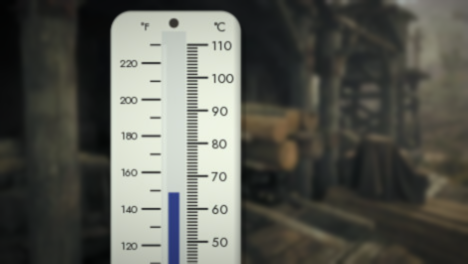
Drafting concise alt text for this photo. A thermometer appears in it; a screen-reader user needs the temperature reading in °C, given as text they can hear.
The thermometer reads 65 °C
